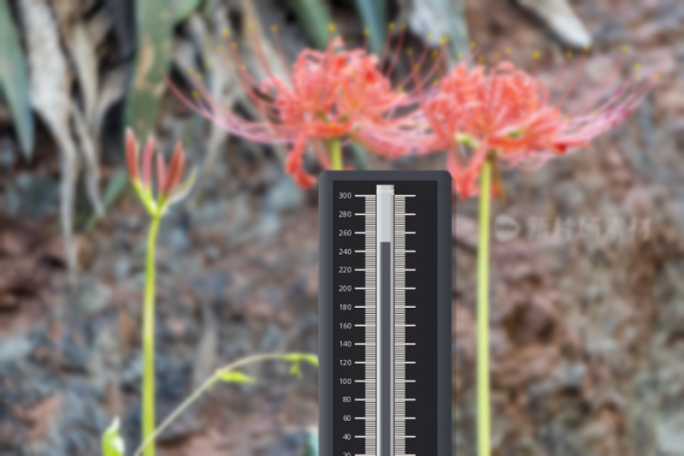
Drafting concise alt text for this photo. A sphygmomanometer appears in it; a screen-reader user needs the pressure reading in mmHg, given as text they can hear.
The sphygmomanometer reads 250 mmHg
